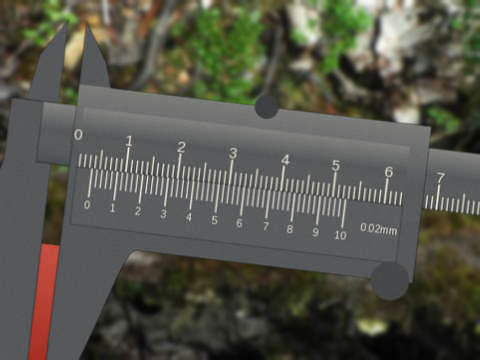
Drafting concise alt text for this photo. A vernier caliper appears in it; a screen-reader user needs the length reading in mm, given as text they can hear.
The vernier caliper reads 3.5 mm
